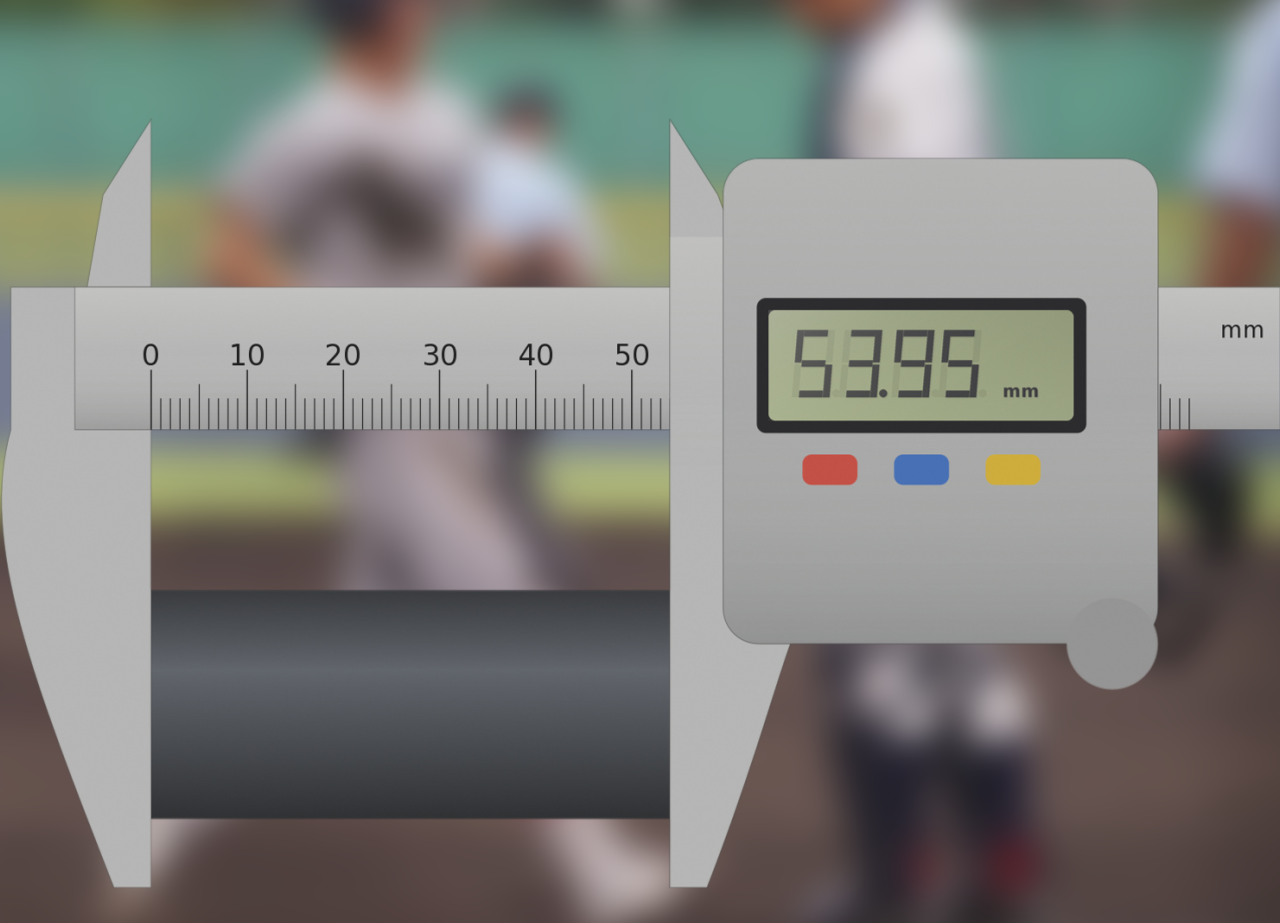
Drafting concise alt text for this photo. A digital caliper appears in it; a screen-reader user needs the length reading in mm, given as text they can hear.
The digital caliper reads 53.95 mm
